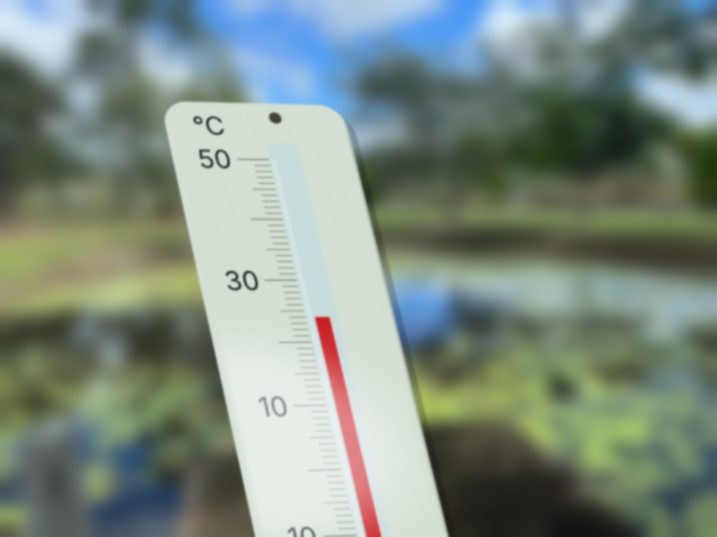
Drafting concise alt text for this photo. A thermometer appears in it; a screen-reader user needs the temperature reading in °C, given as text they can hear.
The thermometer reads 24 °C
